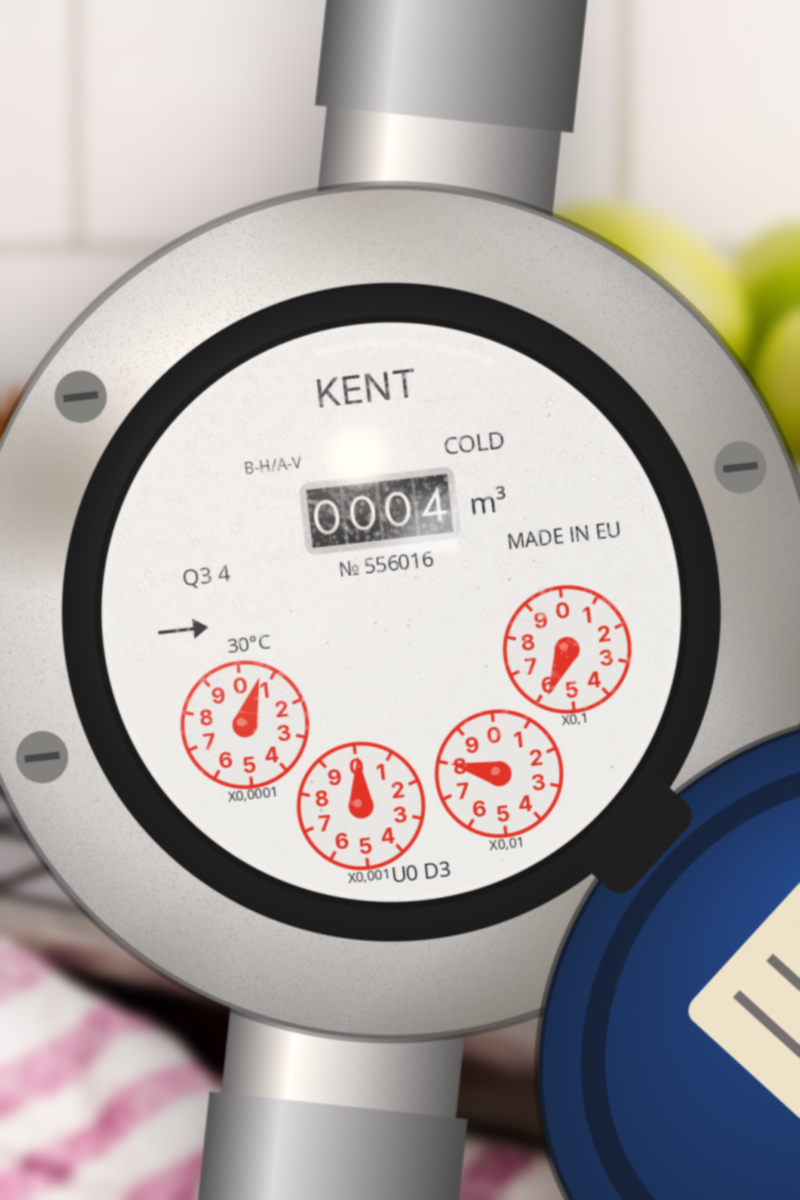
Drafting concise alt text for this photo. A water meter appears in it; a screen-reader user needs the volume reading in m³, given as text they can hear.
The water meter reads 4.5800 m³
